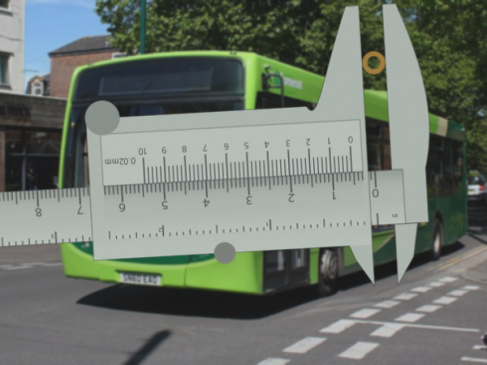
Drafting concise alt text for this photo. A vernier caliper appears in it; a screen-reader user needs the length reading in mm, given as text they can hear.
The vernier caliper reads 5.5 mm
